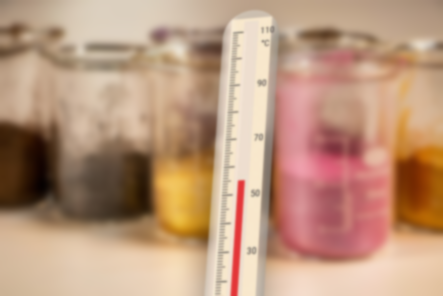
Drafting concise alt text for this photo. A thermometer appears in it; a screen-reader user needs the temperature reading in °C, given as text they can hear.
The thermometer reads 55 °C
